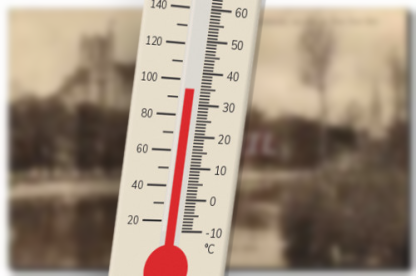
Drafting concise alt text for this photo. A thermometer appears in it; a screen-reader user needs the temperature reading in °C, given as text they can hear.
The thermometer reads 35 °C
